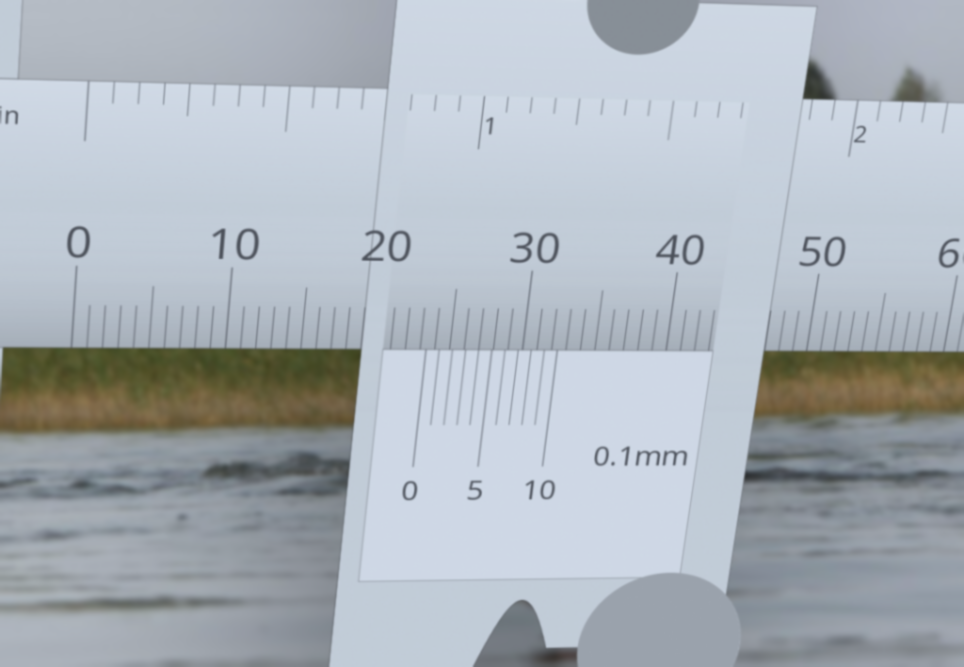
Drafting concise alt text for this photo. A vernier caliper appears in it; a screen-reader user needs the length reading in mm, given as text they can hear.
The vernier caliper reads 23.4 mm
